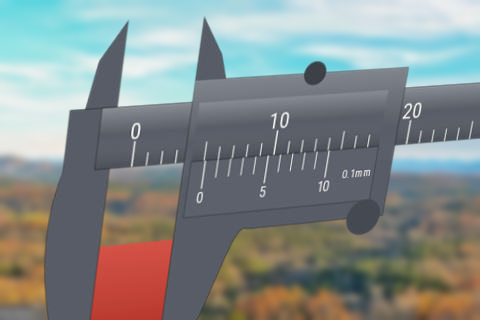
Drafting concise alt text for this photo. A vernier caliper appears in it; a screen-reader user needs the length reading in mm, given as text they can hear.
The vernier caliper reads 5.1 mm
